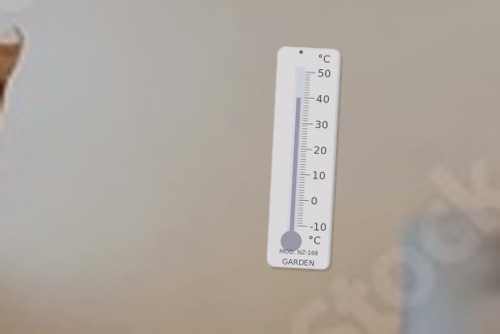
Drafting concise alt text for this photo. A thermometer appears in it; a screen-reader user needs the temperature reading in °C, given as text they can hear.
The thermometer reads 40 °C
